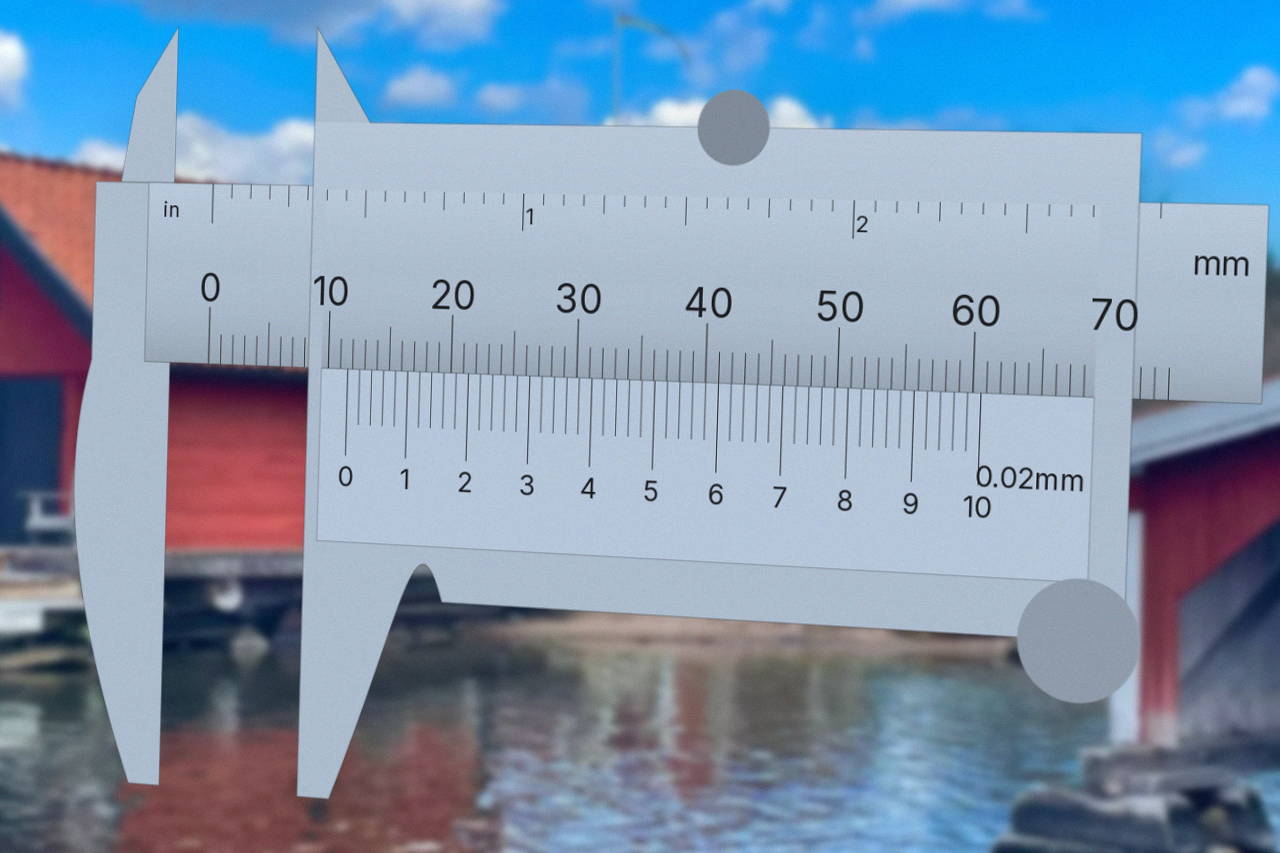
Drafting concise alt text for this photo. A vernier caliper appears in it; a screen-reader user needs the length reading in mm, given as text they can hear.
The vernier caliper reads 11.6 mm
